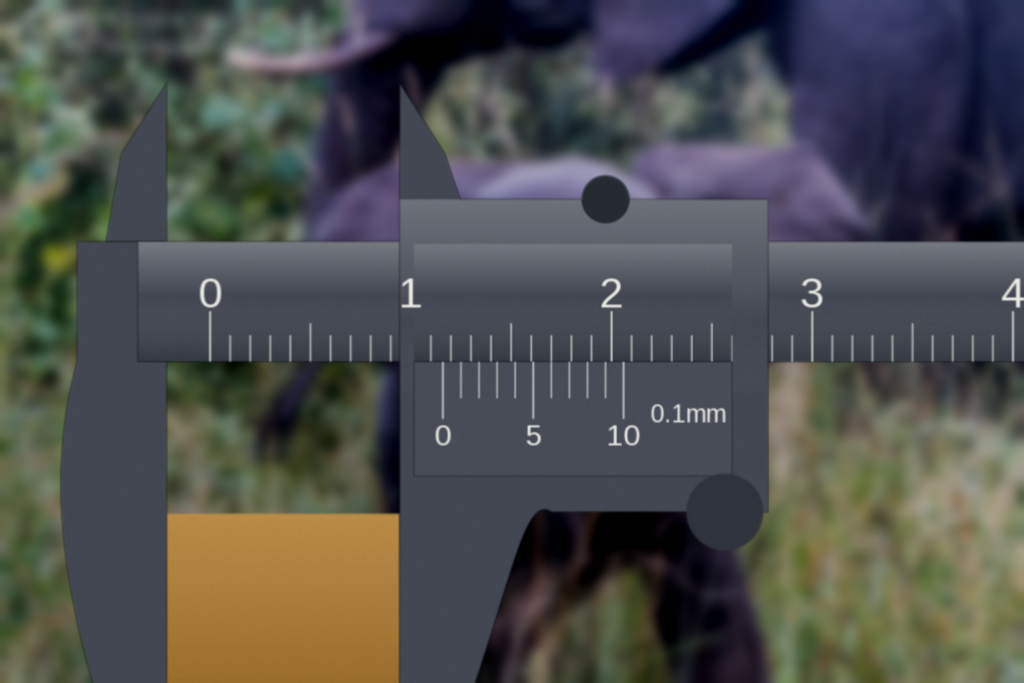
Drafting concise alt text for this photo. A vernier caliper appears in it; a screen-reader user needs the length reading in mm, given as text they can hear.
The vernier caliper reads 11.6 mm
